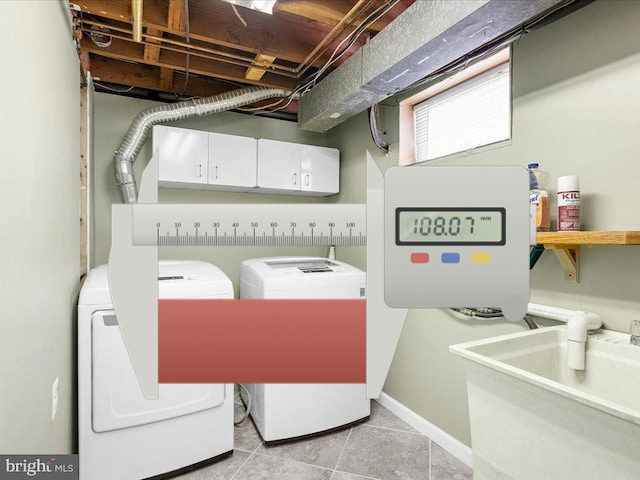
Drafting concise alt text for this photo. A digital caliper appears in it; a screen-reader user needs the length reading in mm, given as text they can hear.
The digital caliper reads 108.07 mm
